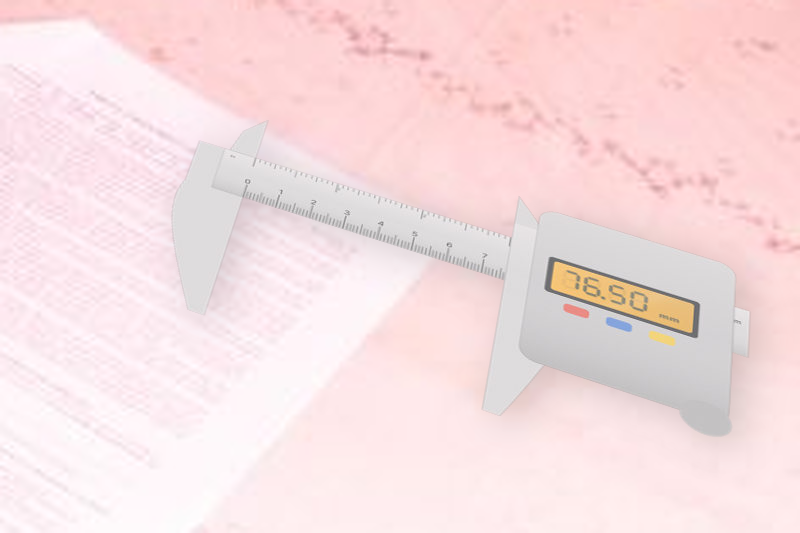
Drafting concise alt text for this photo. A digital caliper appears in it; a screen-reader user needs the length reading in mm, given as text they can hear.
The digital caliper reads 76.50 mm
